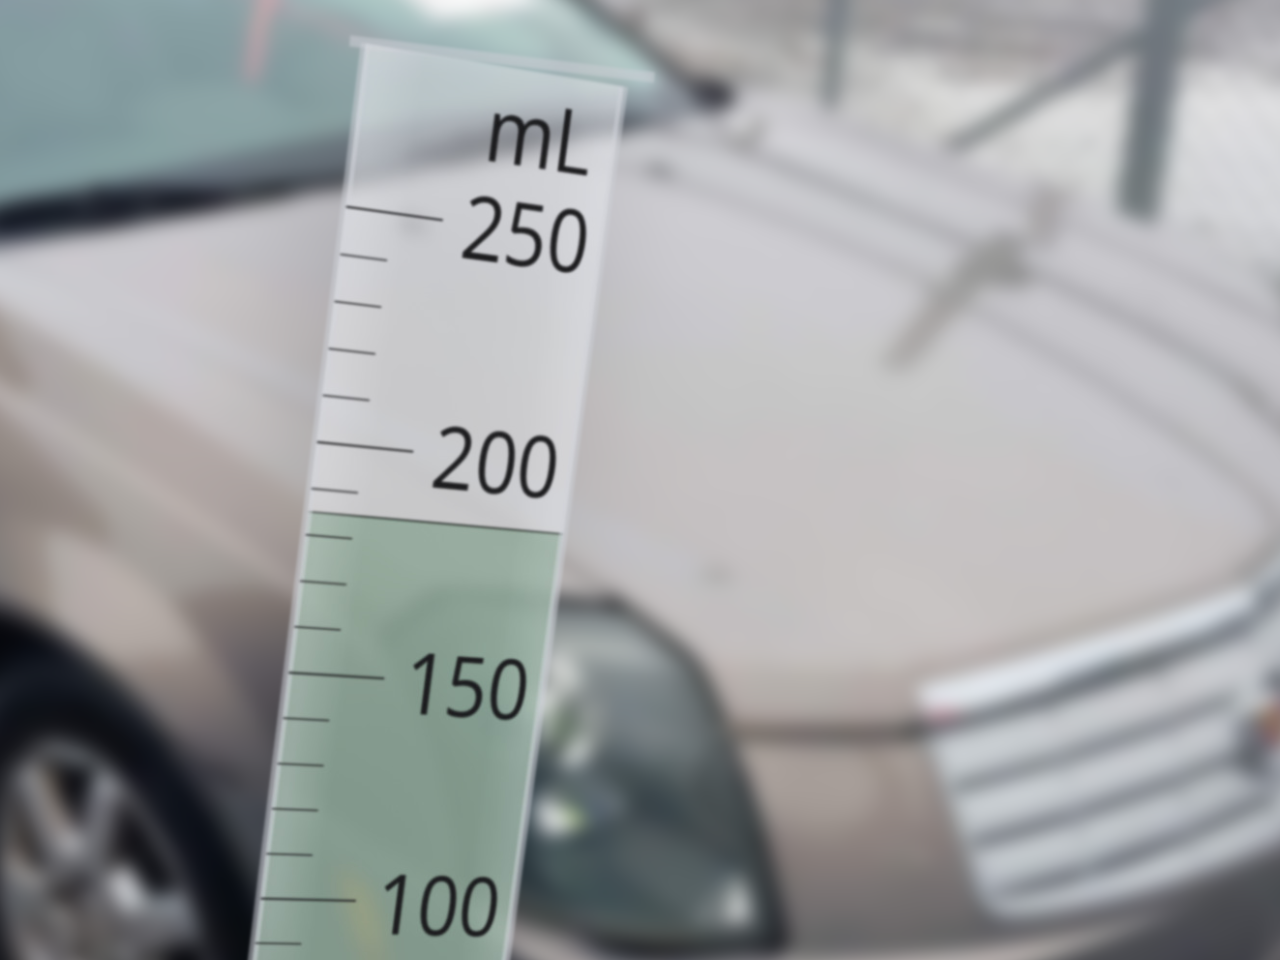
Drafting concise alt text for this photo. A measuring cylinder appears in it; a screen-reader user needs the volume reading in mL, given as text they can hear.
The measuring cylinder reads 185 mL
